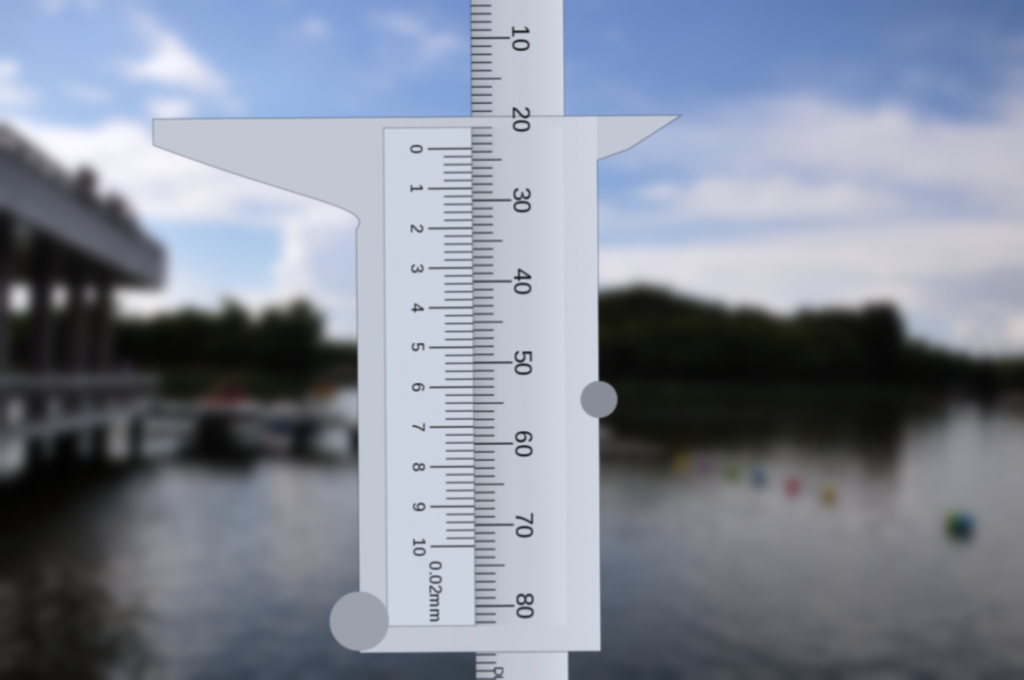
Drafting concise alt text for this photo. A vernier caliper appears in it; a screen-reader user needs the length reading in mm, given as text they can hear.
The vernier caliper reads 23.6 mm
